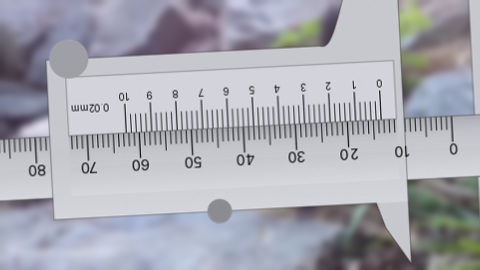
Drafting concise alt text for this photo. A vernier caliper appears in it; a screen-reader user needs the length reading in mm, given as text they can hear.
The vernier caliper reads 13.5 mm
